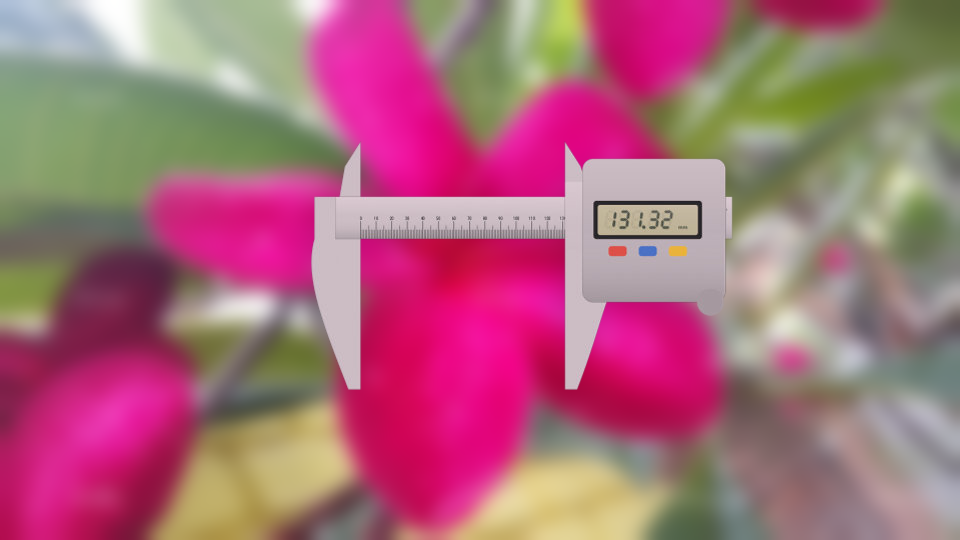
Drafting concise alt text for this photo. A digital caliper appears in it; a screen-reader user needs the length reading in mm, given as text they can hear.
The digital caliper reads 131.32 mm
